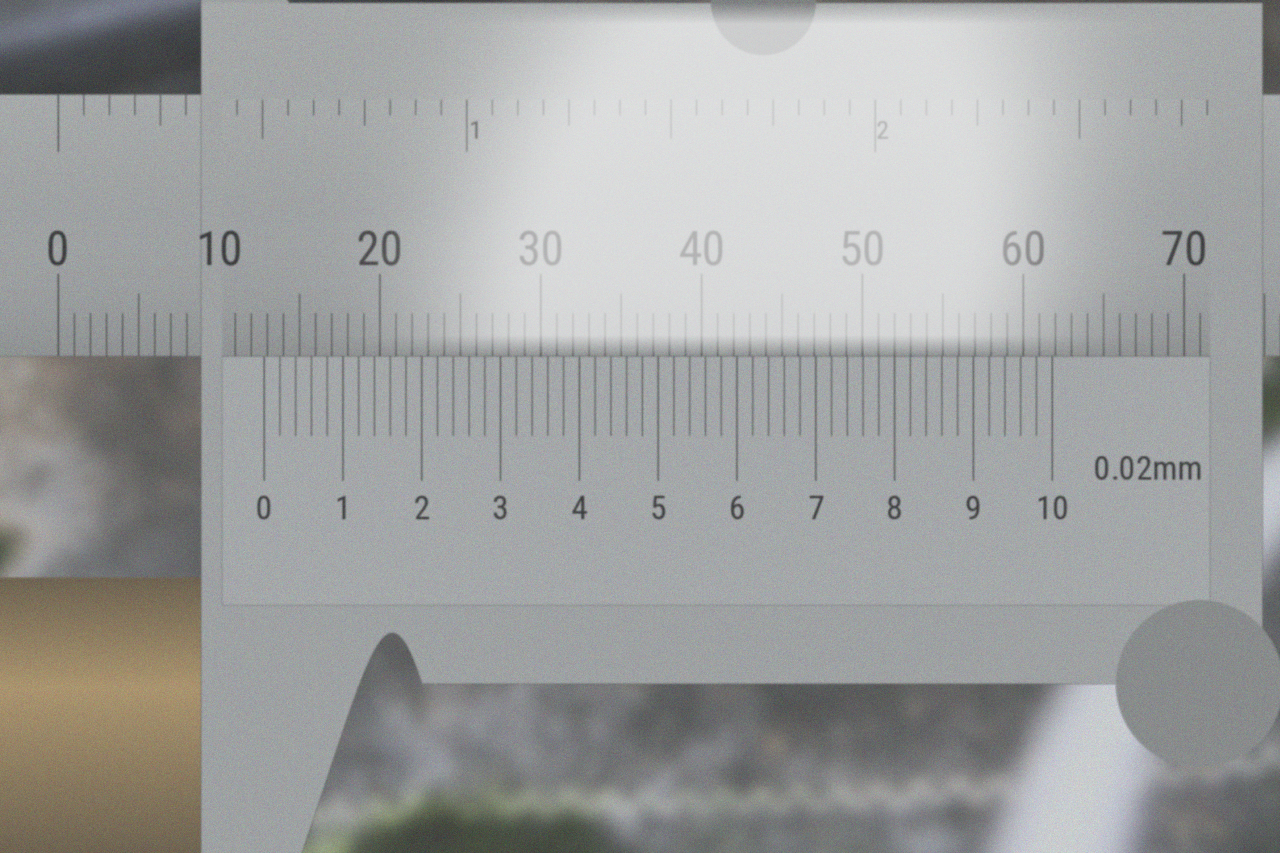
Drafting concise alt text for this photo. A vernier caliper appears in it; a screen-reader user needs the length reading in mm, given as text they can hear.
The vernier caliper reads 12.8 mm
